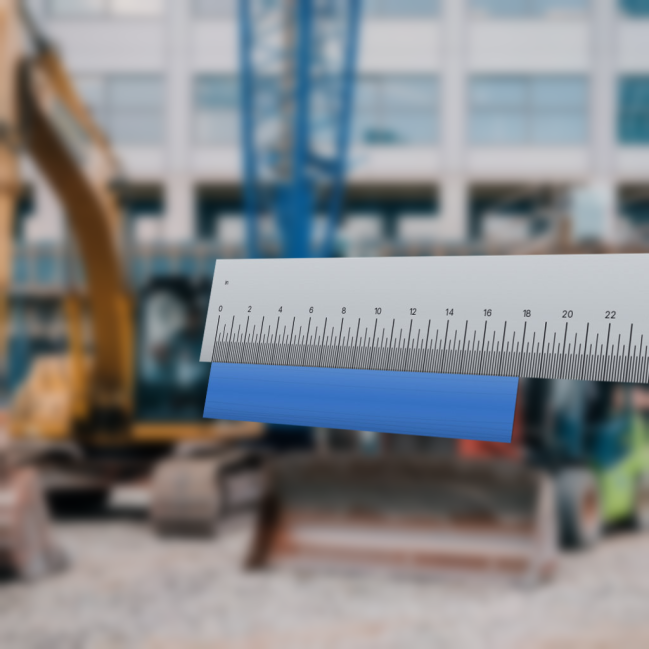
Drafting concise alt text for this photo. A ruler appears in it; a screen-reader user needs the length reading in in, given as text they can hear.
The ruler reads 18 in
